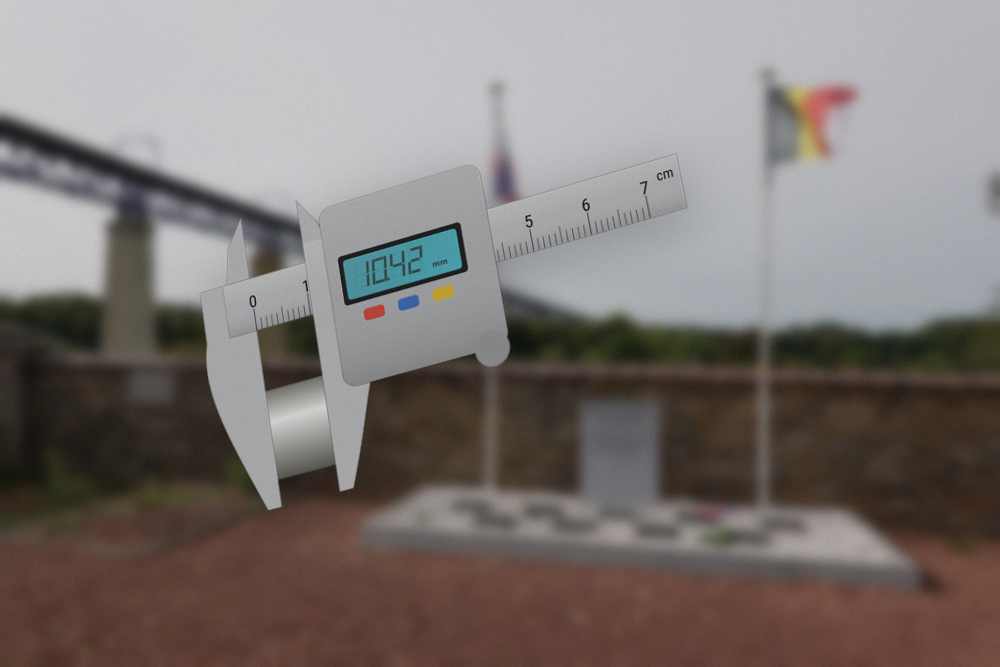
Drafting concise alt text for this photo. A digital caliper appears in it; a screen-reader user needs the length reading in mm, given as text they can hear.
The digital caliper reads 10.42 mm
